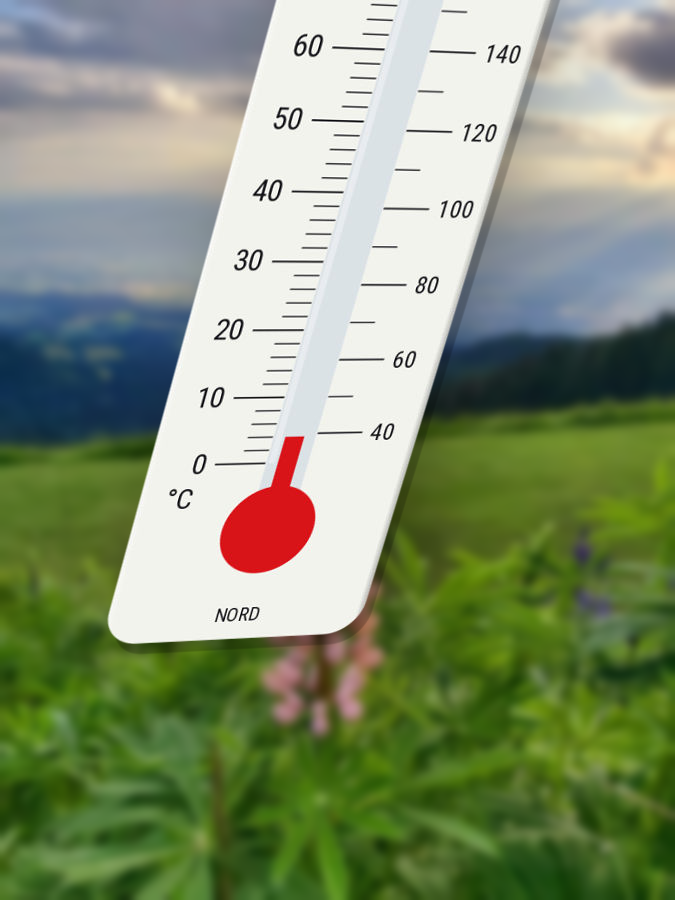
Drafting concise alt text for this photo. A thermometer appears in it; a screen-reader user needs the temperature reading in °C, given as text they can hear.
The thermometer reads 4 °C
